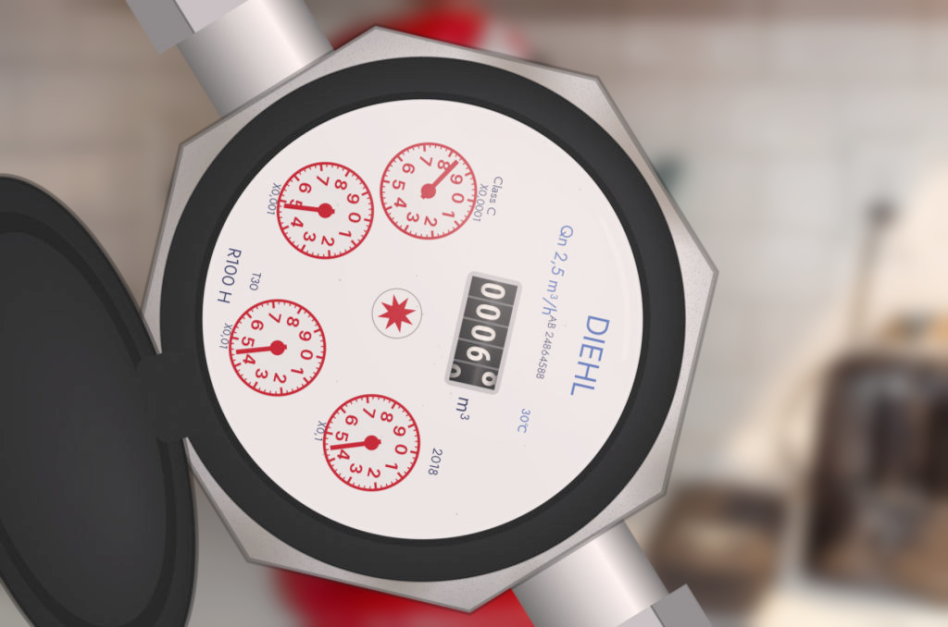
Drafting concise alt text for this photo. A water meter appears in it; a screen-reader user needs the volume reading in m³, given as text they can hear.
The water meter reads 68.4448 m³
